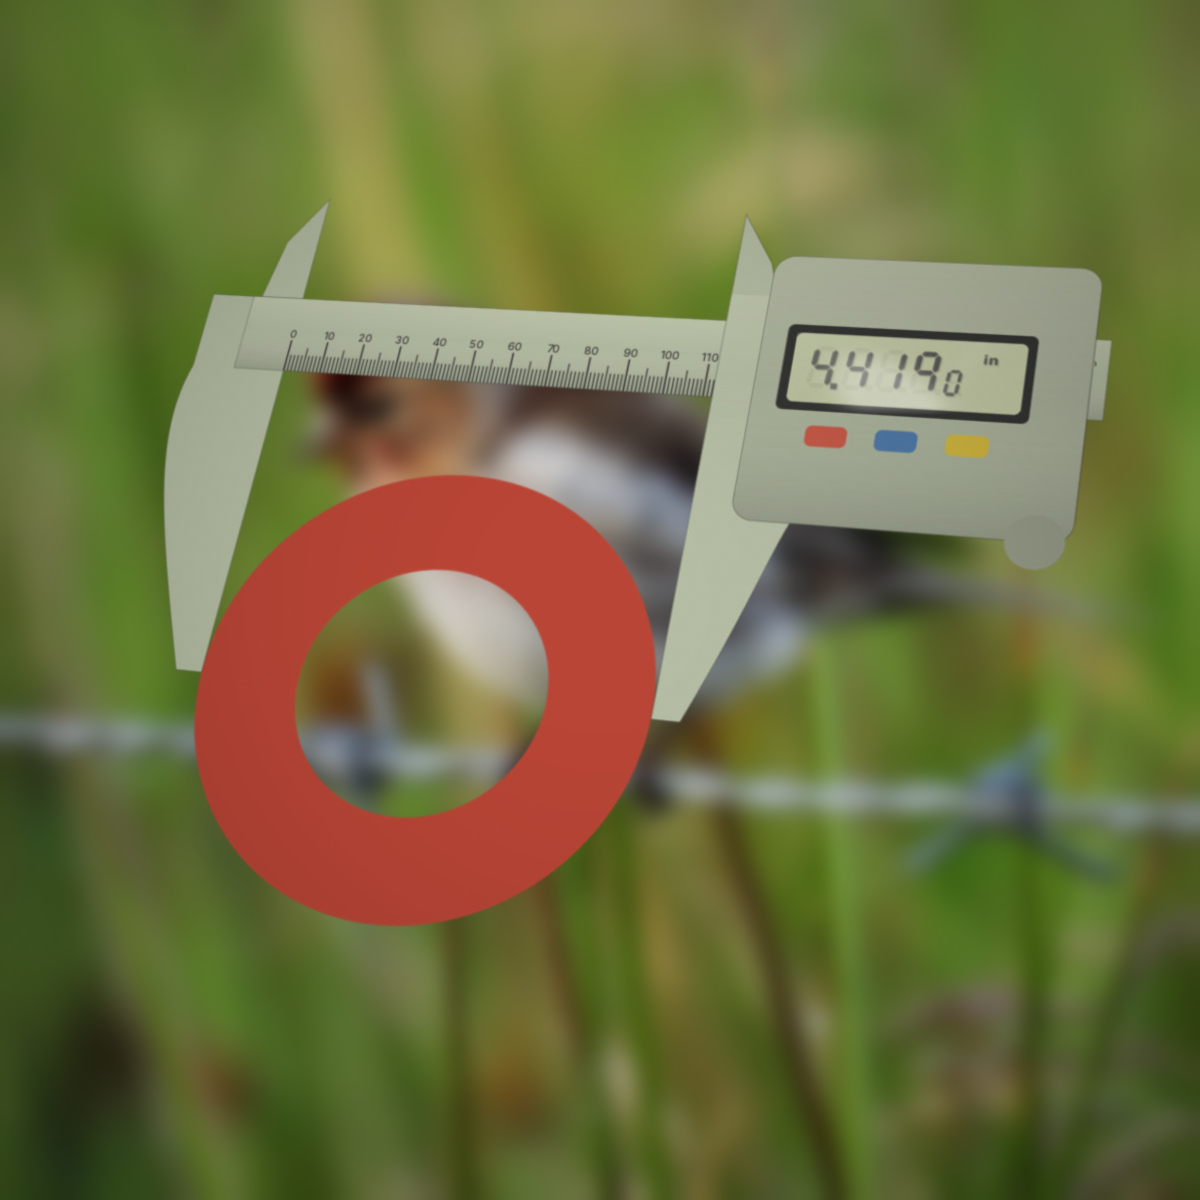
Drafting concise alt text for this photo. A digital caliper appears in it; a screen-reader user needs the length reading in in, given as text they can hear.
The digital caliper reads 4.4190 in
